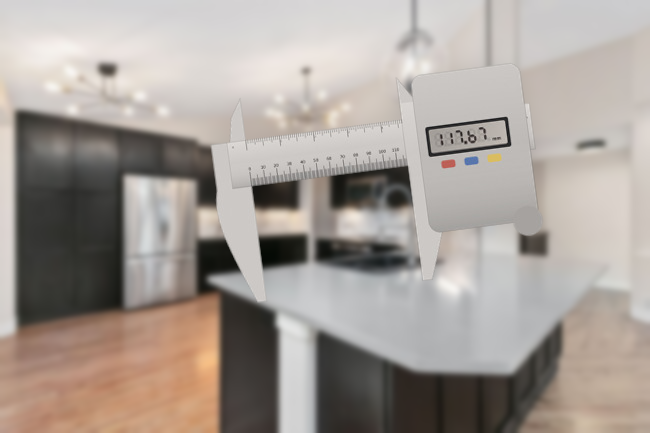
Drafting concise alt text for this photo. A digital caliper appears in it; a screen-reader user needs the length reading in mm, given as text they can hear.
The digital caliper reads 117.67 mm
